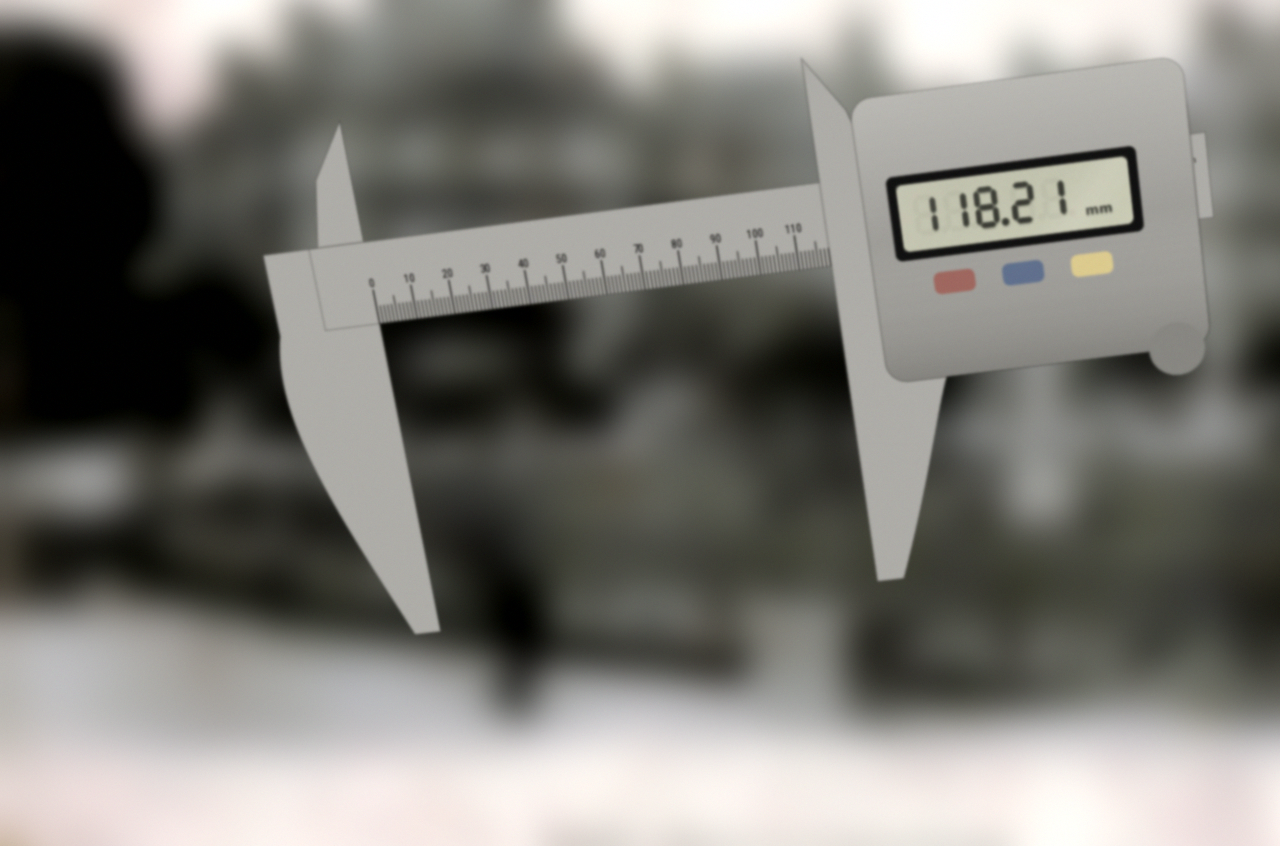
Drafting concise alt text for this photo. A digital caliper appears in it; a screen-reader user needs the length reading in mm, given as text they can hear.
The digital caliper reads 118.21 mm
